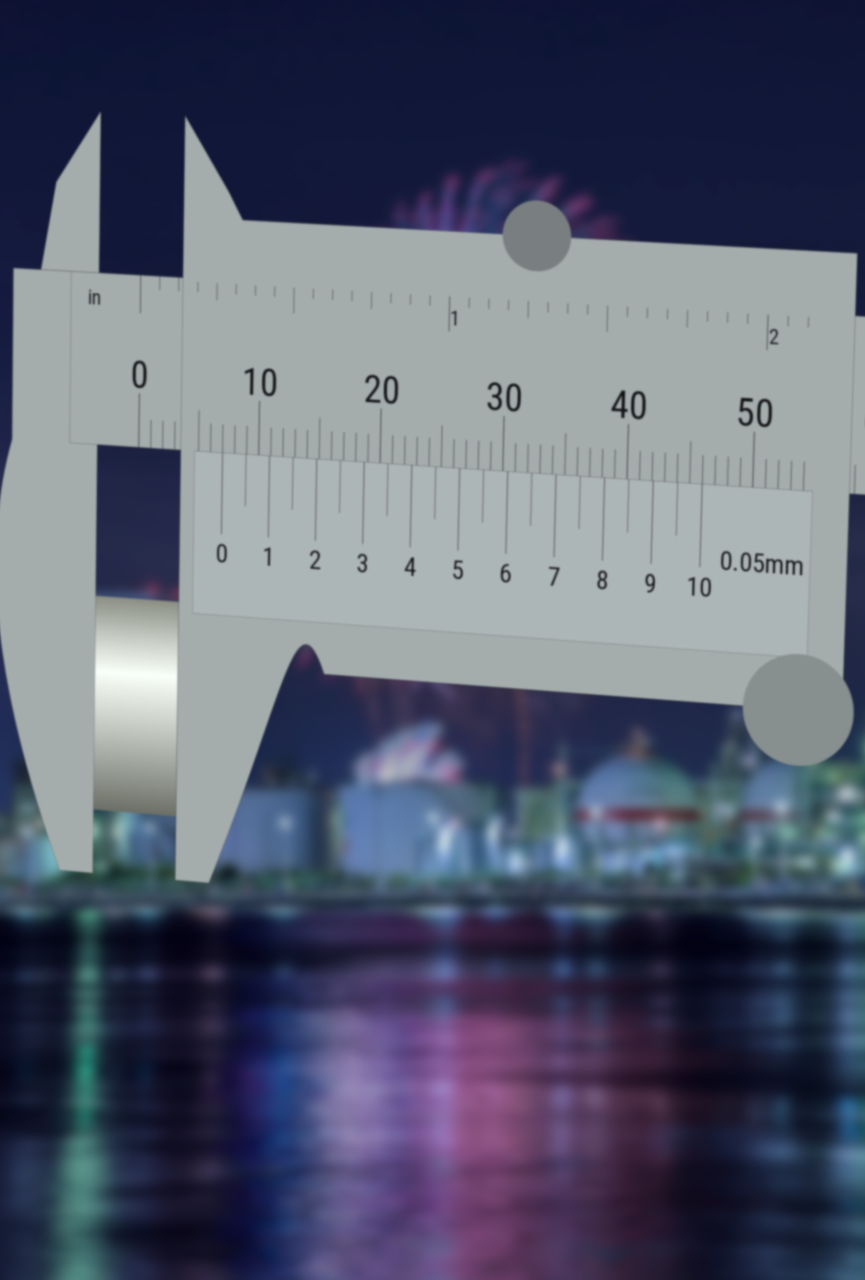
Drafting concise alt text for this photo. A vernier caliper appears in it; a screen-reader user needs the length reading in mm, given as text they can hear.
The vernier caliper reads 7.0 mm
